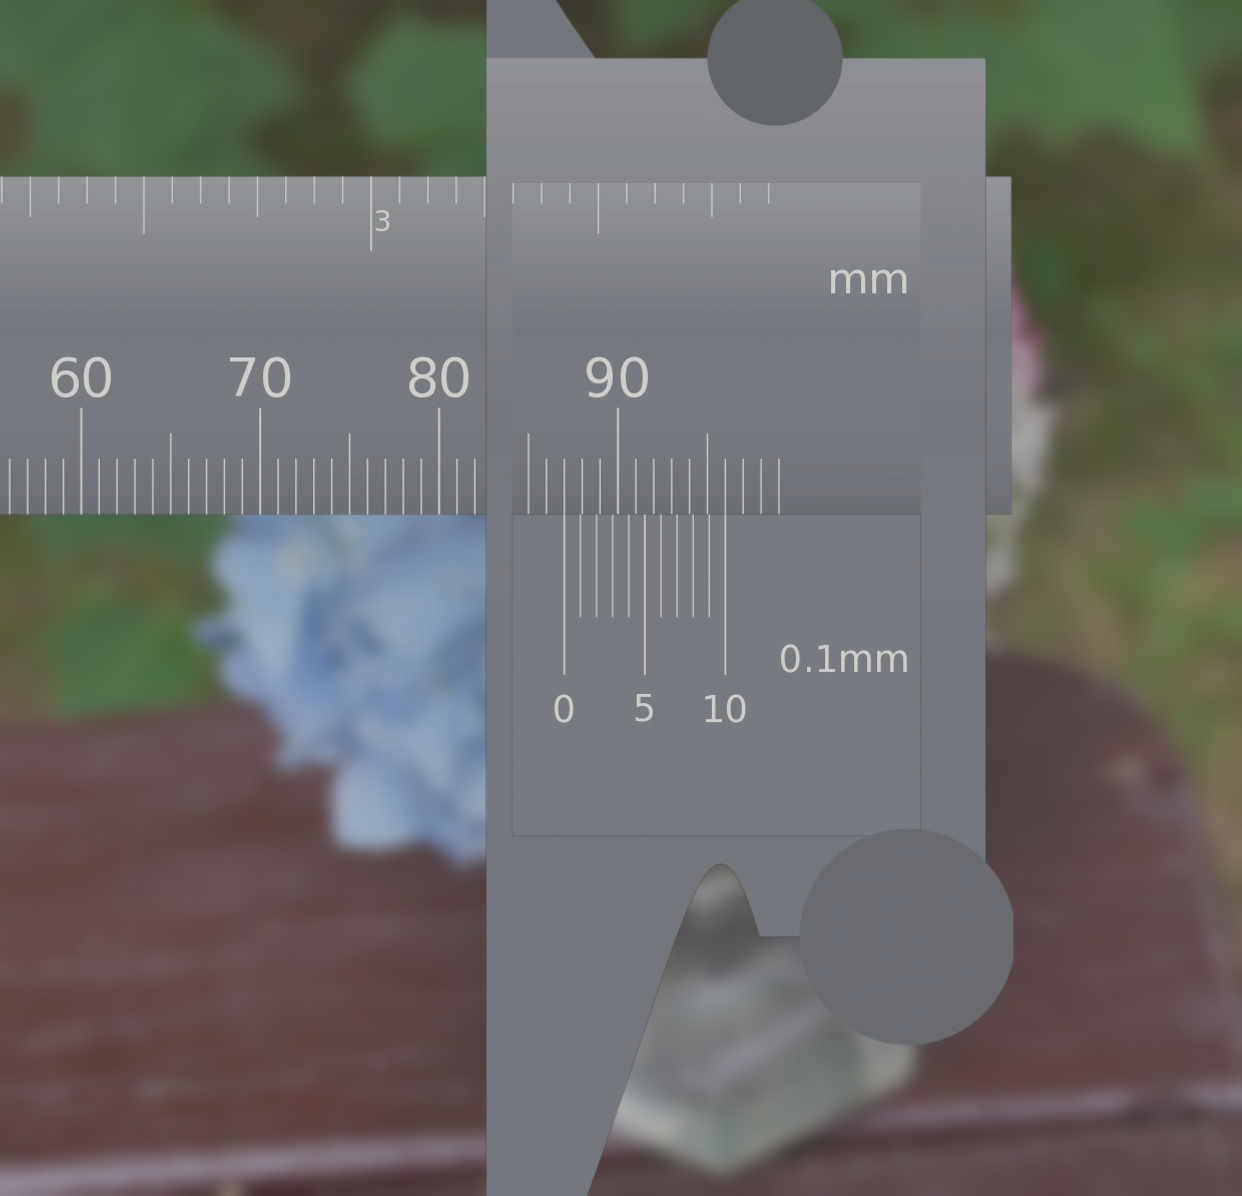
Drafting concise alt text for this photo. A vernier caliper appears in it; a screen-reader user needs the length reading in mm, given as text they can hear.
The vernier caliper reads 87.0 mm
